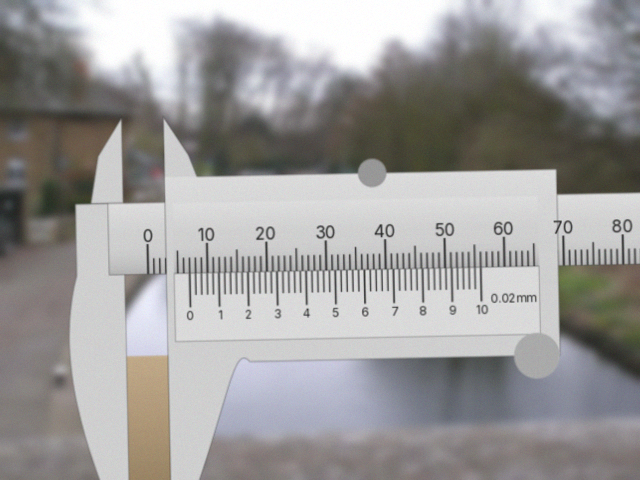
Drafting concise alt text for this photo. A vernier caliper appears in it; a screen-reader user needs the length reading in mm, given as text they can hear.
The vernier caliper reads 7.0 mm
